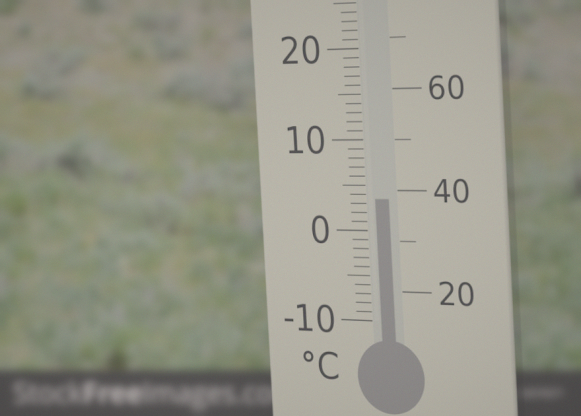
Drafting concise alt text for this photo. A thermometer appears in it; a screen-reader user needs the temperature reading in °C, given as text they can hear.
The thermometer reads 3.5 °C
